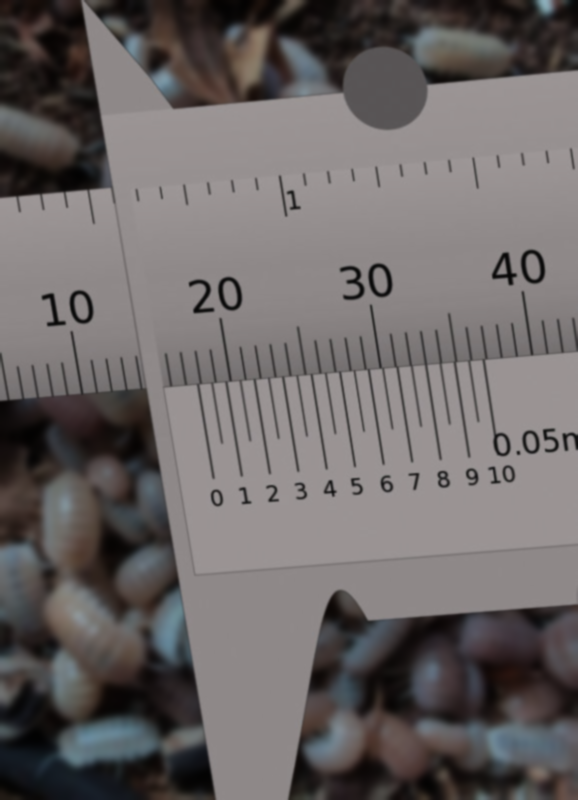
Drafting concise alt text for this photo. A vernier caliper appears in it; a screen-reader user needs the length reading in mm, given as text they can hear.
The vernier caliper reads 17.8 mm
